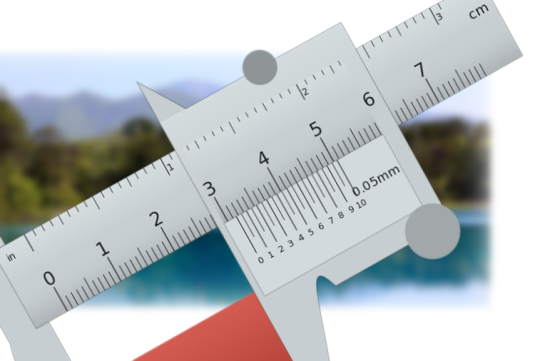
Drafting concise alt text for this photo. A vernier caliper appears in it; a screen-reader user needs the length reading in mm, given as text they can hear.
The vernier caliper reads 31.6 mm
